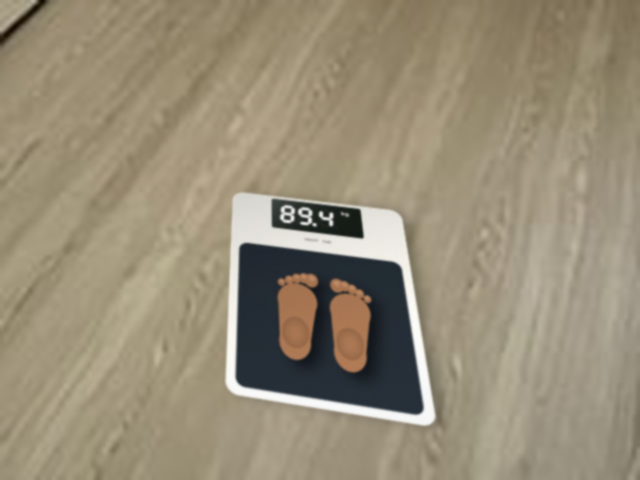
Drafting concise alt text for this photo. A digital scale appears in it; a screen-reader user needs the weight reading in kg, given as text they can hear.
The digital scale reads 89.4 kg
